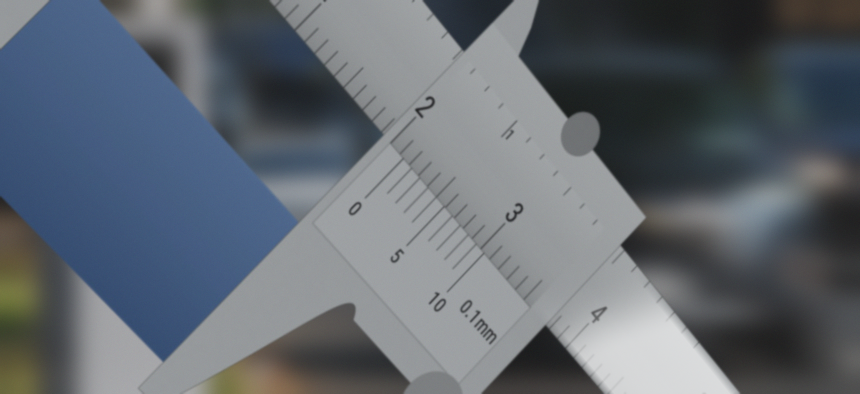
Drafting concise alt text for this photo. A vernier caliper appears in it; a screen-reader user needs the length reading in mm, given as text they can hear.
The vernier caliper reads 21.4 mm
